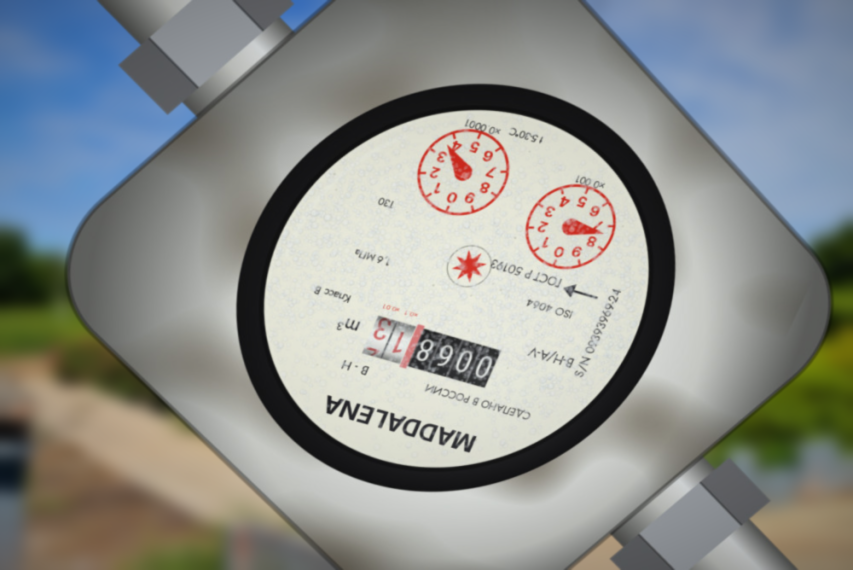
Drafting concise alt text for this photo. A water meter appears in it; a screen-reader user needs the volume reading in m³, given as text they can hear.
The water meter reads 68.1273 m³
